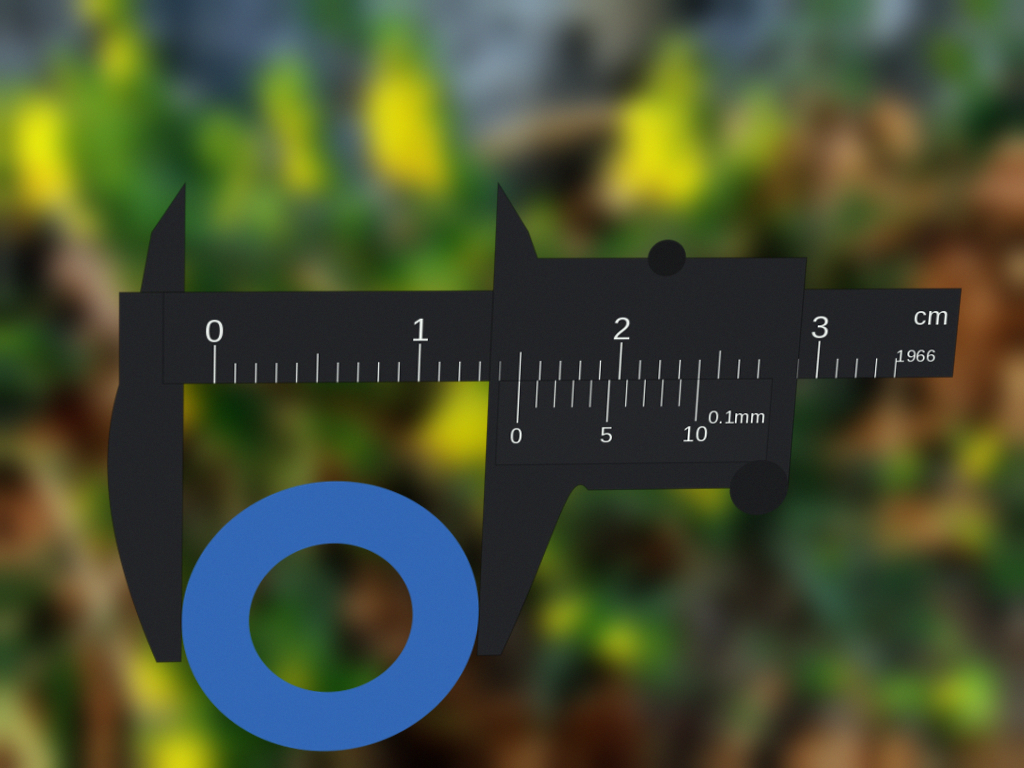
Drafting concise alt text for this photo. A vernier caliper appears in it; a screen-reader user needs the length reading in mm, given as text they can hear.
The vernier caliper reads 15.0 mm
